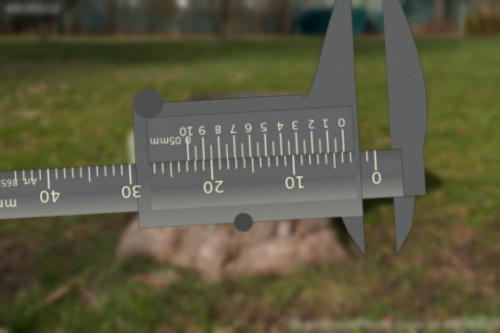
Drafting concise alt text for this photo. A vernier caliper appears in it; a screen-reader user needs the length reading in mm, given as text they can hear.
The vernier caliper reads 3.8 mm
